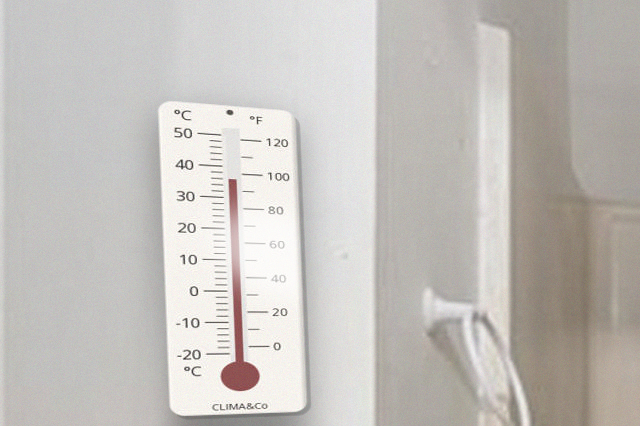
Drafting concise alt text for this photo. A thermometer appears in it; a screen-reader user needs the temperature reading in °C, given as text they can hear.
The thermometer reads 36 °C
